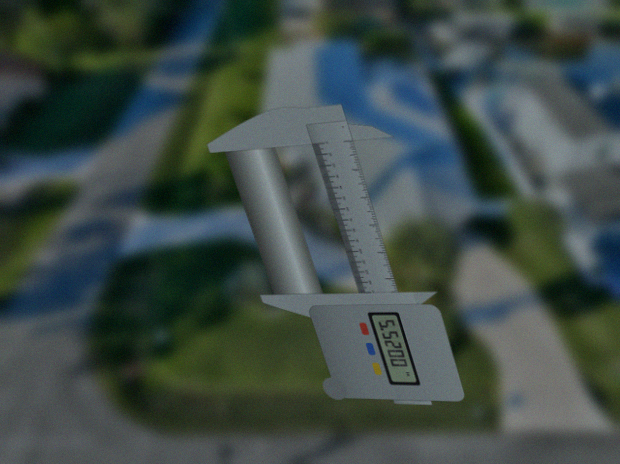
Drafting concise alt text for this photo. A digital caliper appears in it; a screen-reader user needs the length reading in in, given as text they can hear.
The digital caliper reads 5.5200 in
